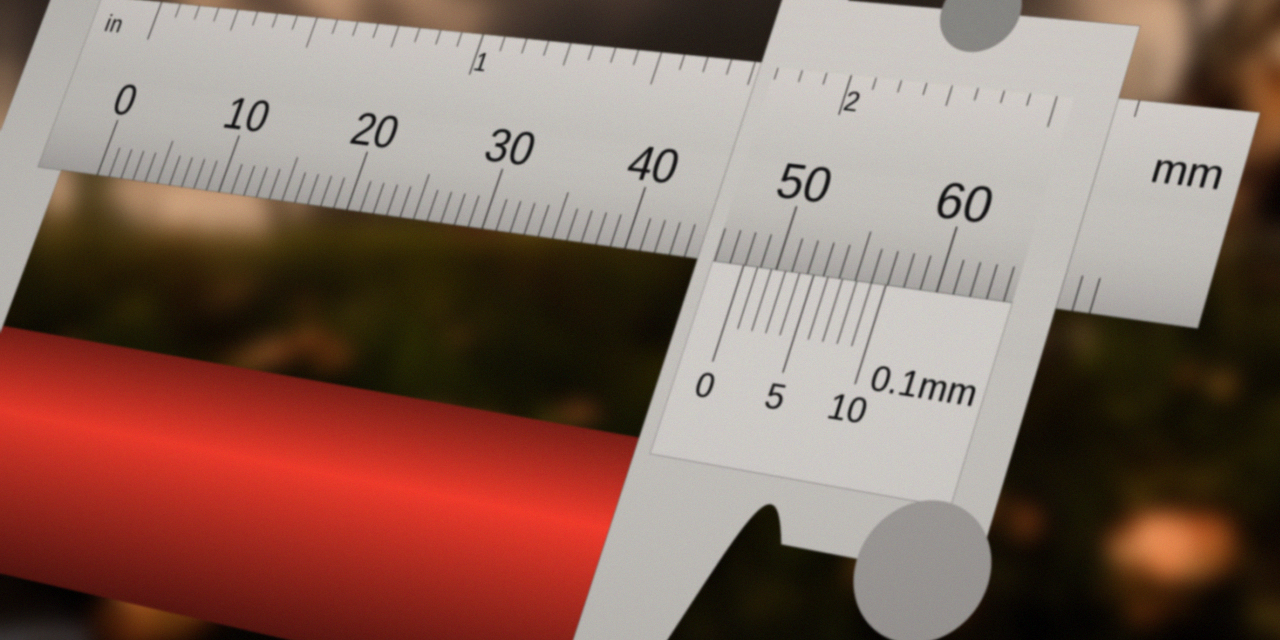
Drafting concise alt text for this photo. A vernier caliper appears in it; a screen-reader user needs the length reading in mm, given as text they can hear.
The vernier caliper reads 47.9 mm
